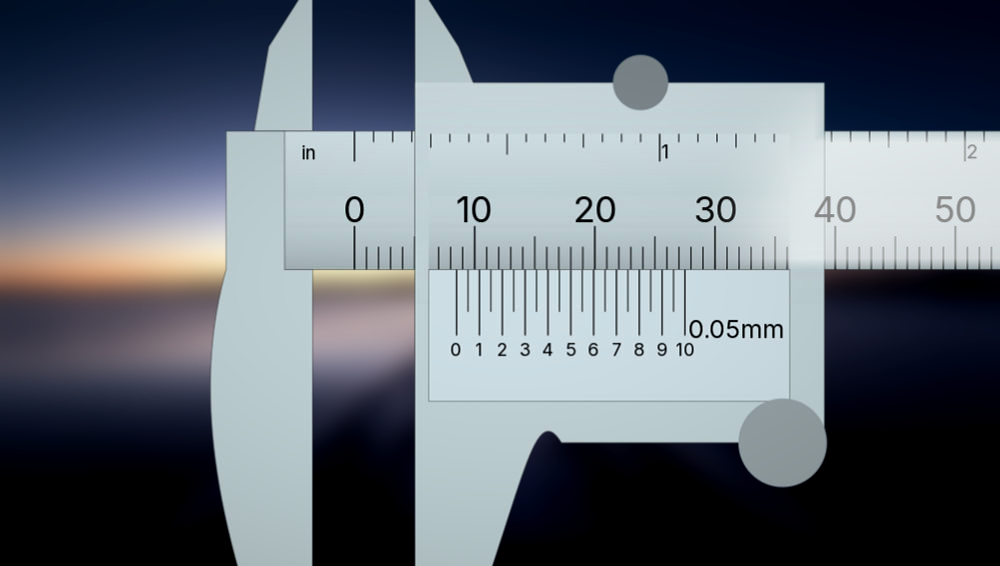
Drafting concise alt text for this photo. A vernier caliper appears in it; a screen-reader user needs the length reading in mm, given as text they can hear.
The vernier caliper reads 8.5 mm
